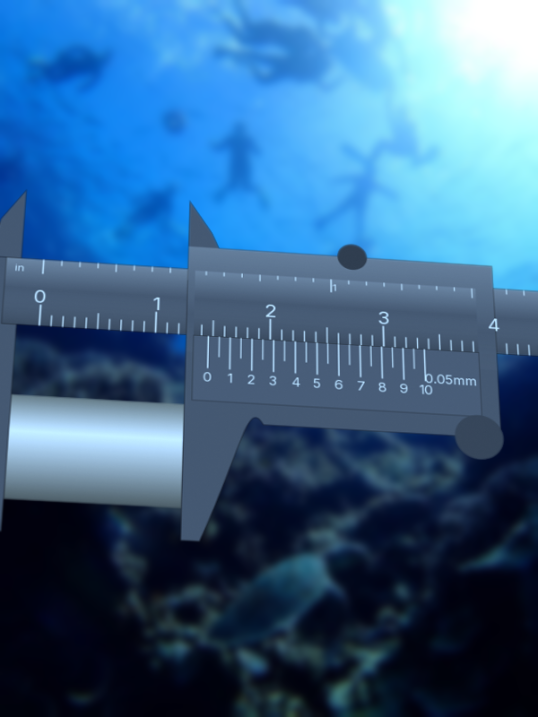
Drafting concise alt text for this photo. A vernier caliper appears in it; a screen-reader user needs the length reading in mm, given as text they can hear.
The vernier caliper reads 14.6 mm
